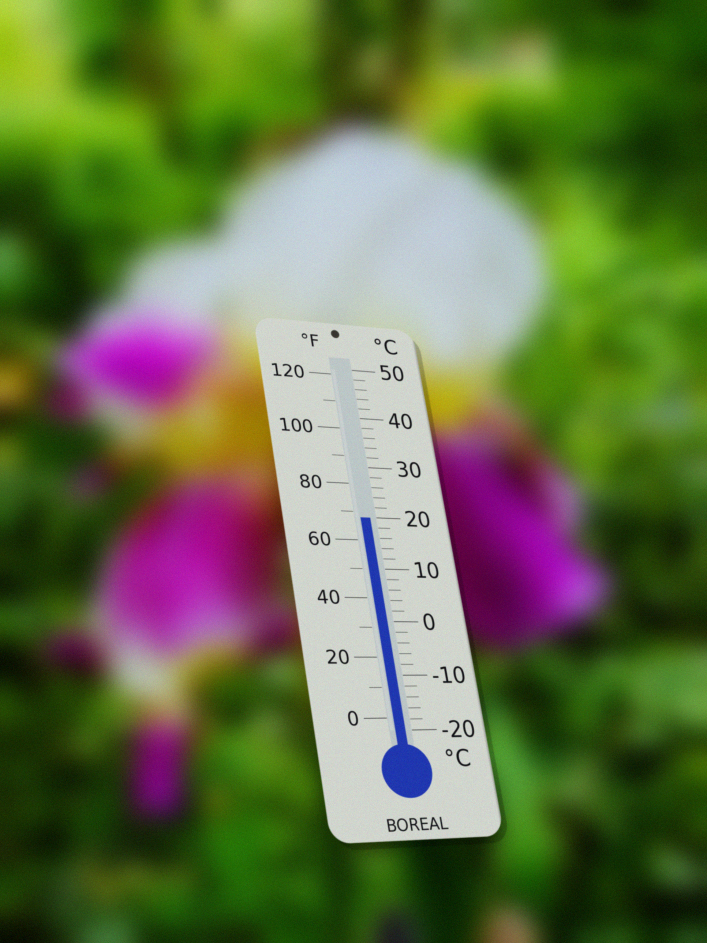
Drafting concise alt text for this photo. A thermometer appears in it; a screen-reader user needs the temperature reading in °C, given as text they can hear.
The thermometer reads 20 °C
